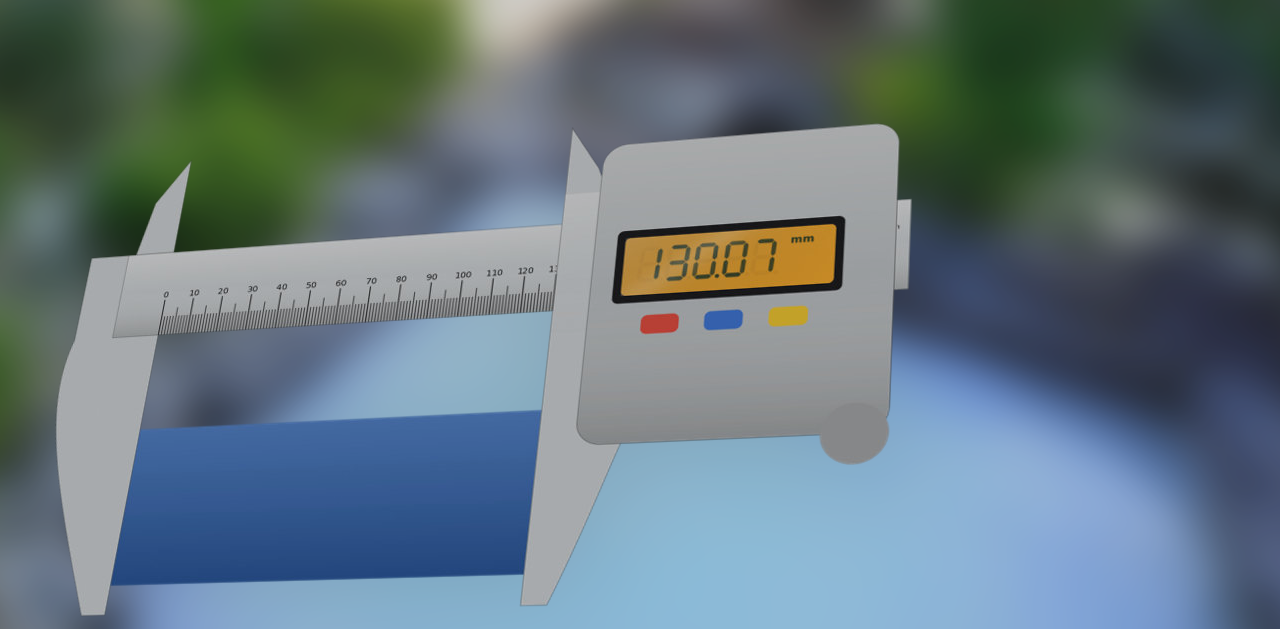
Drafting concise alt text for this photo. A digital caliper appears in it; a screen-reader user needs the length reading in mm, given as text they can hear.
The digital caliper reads 130.07 mm
